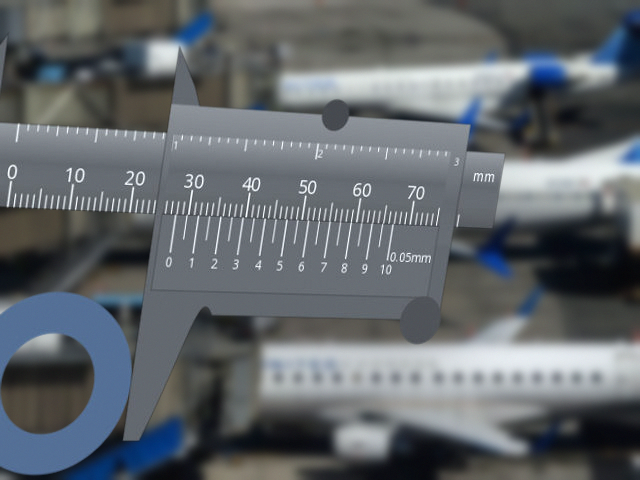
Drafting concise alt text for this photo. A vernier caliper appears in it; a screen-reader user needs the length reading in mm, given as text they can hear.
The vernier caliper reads 27.8 mm
